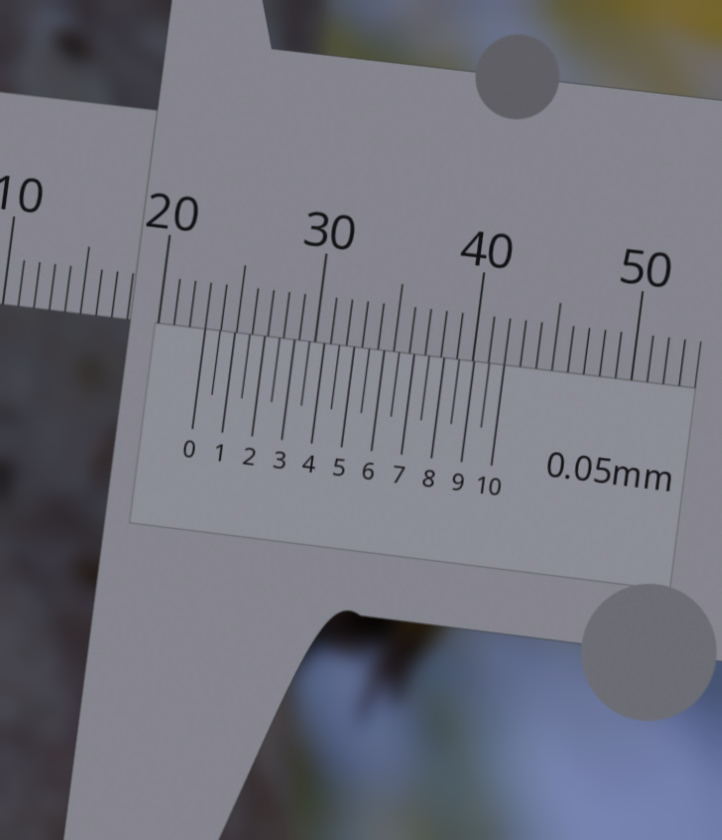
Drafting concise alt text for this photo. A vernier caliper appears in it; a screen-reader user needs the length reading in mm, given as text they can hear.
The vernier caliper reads 23.0 mm
